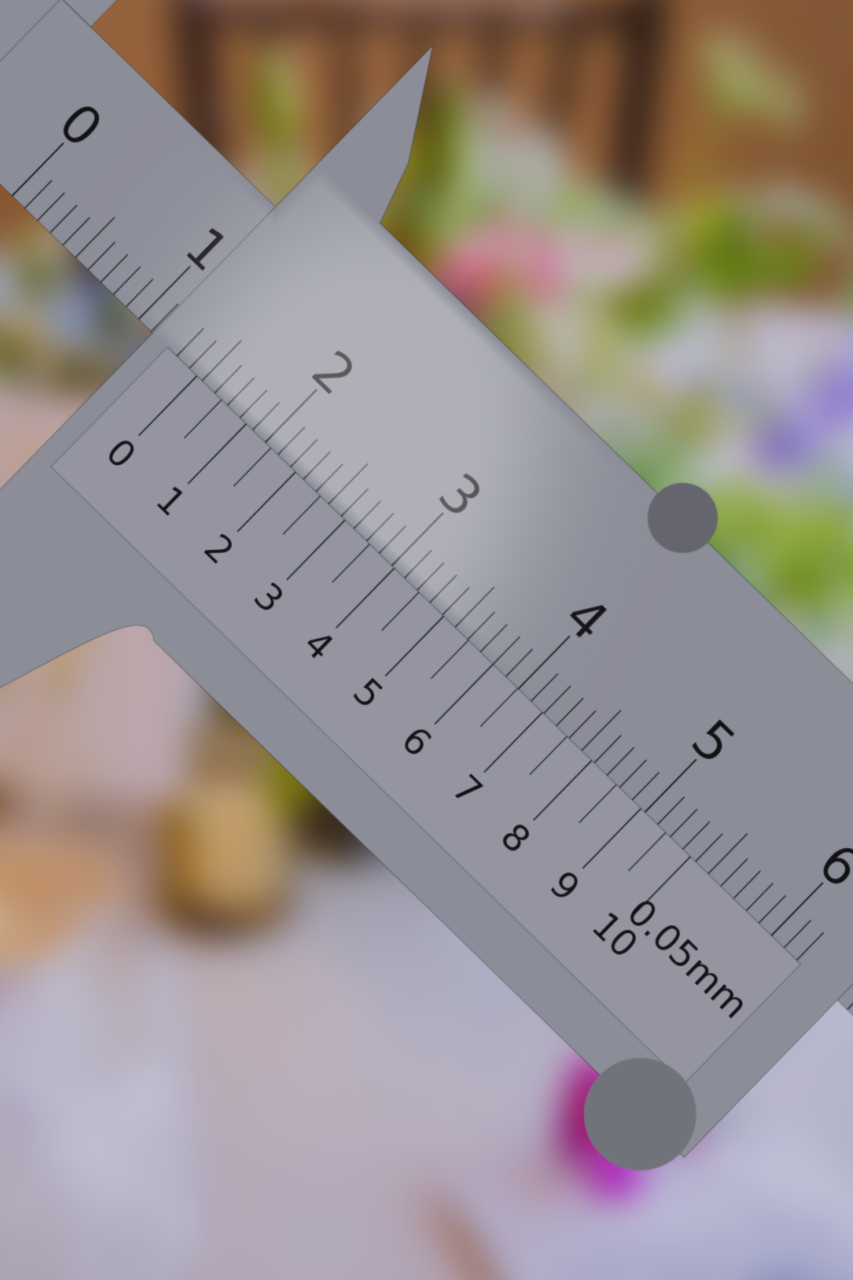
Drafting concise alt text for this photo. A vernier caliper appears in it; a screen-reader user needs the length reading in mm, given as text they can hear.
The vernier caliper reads 14.6 mm
